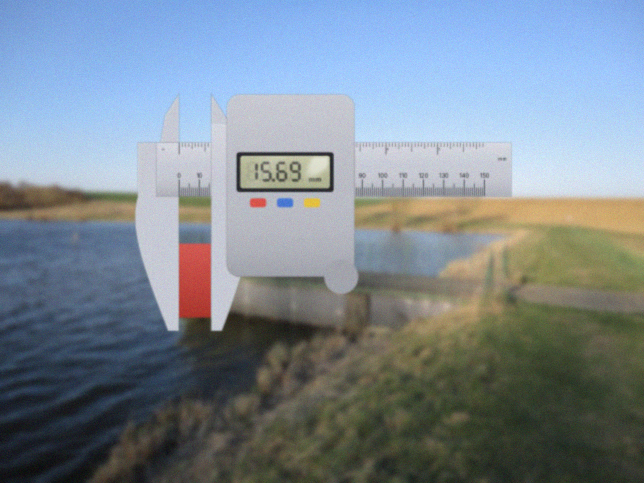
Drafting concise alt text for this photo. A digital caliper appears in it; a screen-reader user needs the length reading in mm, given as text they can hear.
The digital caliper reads 15.69 mm
